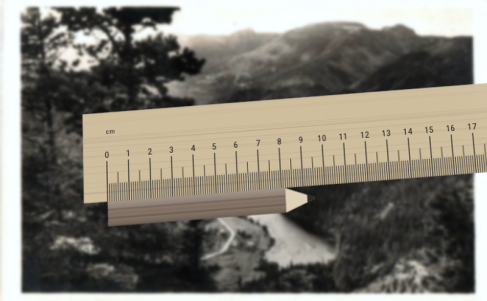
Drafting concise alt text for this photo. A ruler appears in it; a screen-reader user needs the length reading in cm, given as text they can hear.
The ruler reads 9.5 cm
